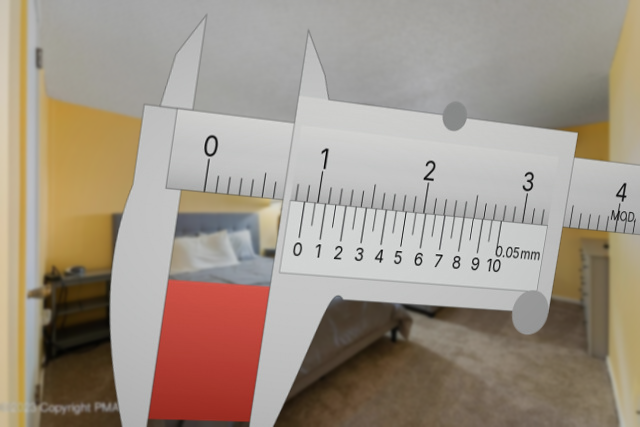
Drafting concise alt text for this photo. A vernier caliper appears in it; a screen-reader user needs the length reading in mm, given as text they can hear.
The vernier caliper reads 8.8 mm
